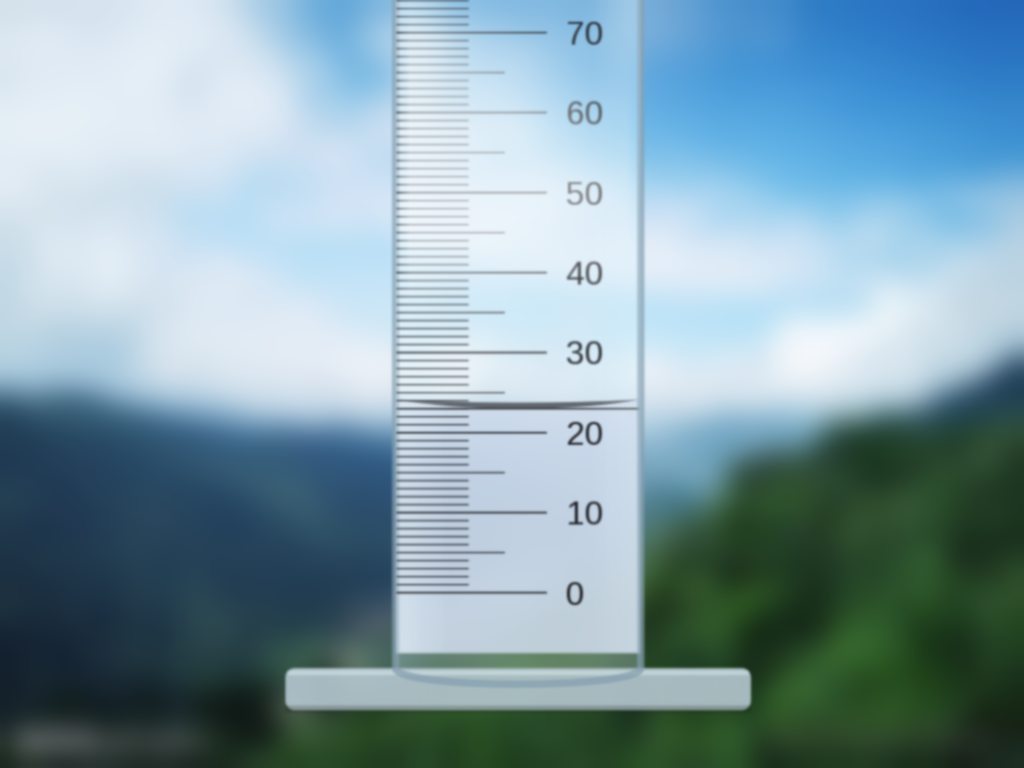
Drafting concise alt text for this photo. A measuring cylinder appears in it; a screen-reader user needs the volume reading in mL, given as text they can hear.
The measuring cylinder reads 23 mL
